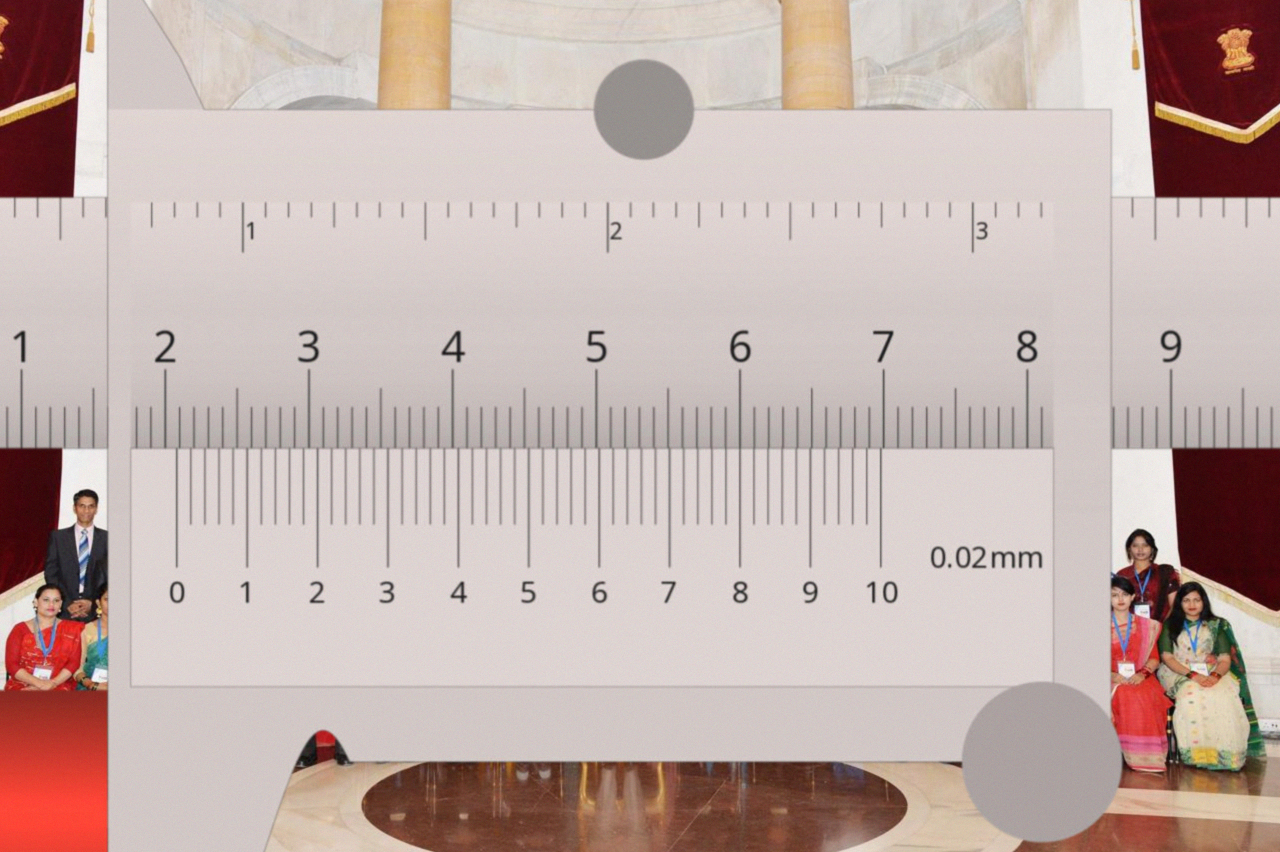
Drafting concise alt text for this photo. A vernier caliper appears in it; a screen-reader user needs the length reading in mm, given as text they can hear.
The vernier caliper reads 20.8 mm
